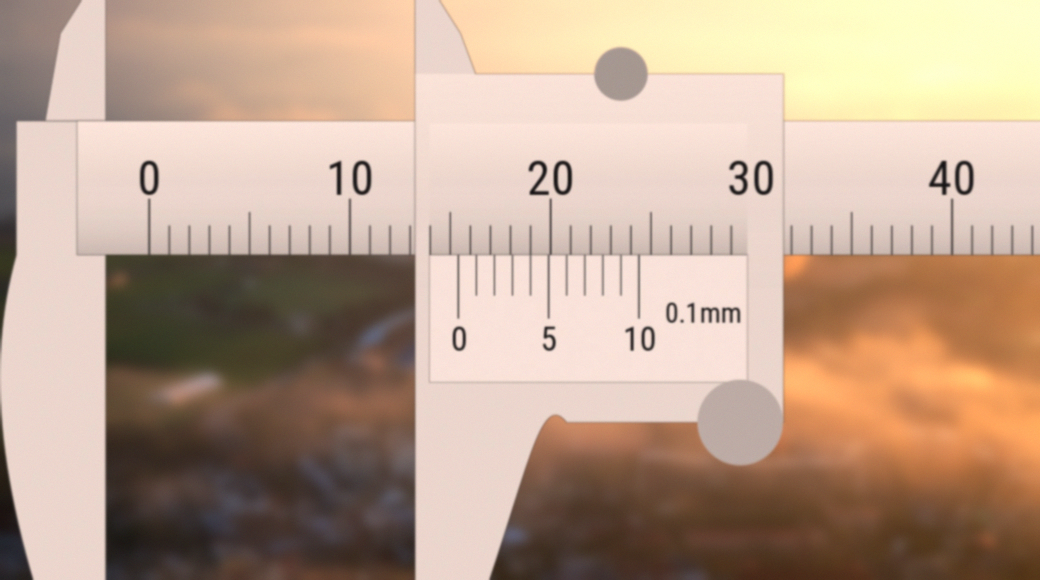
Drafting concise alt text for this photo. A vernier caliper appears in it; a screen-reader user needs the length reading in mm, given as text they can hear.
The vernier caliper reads 15.4 mm
